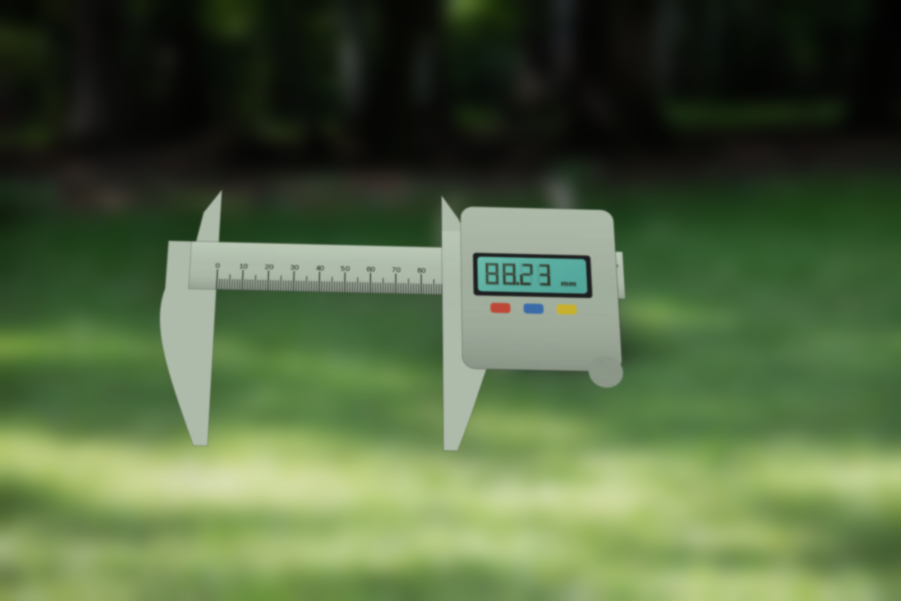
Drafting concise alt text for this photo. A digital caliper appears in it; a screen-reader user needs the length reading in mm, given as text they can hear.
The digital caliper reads 88.23 mm
